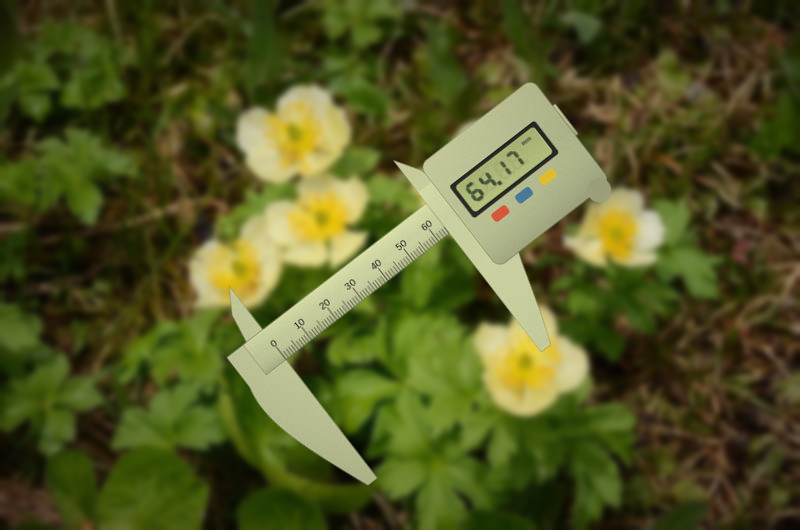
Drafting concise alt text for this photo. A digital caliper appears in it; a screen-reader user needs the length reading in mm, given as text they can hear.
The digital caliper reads 64.17 mm
